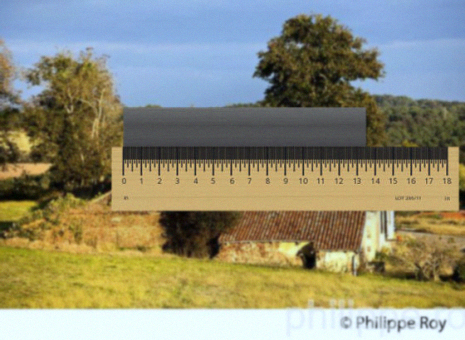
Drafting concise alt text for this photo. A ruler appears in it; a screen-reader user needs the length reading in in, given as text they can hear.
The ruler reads 13.5 in
